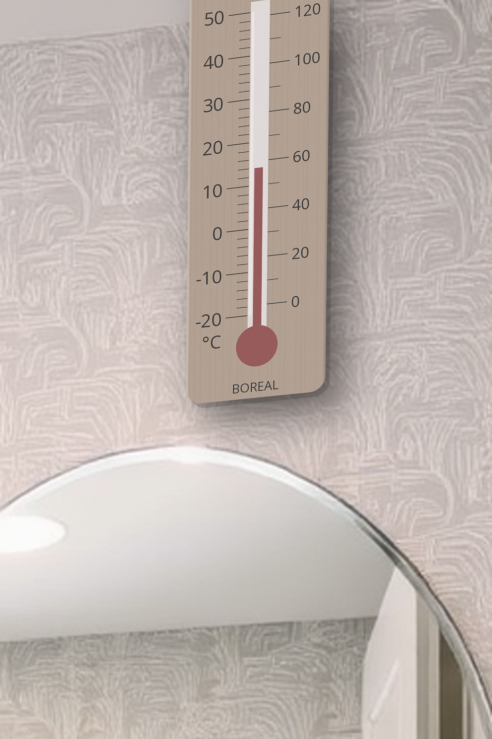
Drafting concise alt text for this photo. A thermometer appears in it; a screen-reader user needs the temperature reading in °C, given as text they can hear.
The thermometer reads 14 °C
